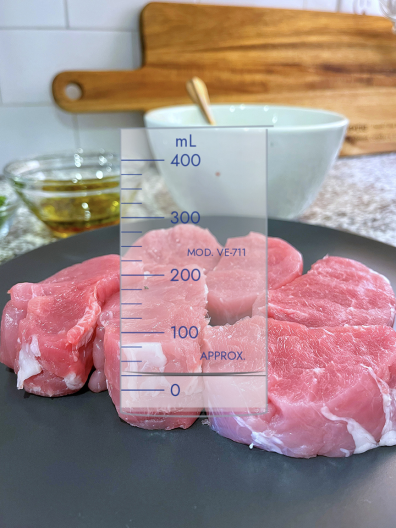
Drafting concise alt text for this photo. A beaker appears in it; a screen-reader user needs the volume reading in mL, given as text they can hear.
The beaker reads 25 mL
